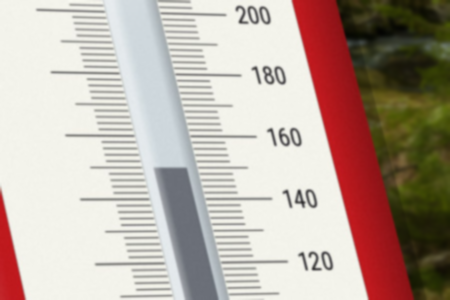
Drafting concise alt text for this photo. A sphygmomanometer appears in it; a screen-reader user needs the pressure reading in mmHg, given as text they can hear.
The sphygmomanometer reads 150 mmHg
